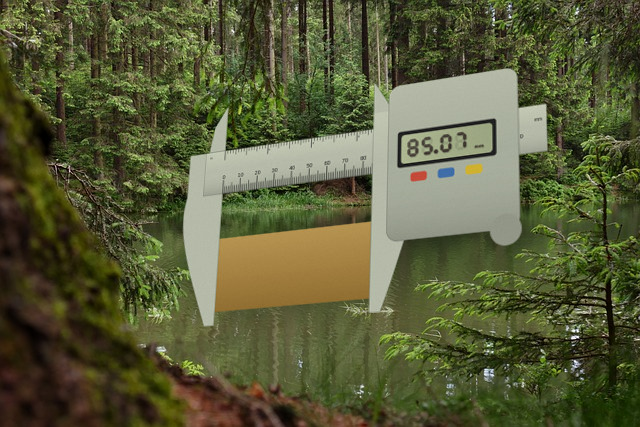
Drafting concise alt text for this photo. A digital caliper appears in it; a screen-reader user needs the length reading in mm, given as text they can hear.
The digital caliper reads 85.07 mm
